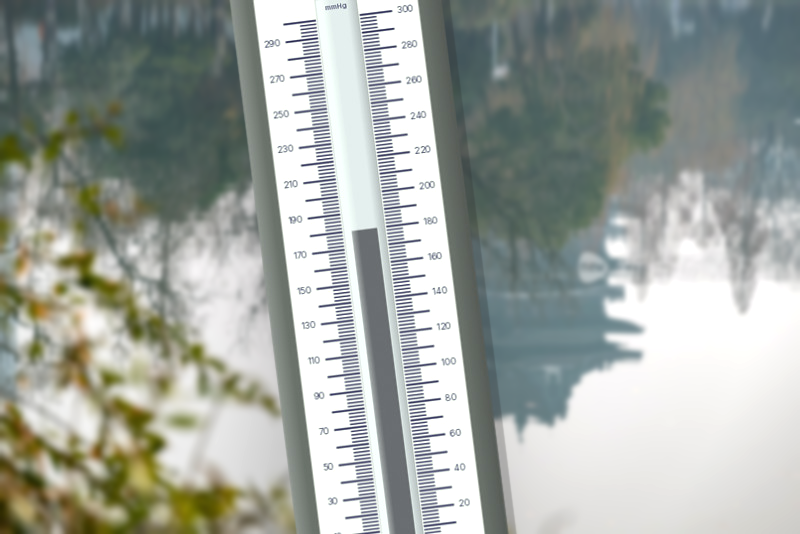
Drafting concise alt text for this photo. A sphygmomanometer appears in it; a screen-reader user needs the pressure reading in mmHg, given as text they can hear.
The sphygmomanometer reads 180 mmHg
